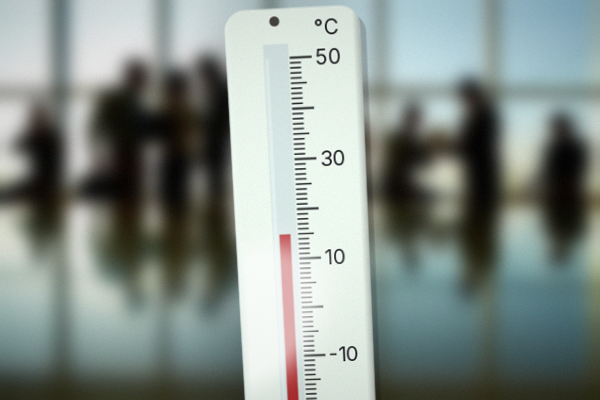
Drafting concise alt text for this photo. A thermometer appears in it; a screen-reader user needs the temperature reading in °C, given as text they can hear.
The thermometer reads 15 °C
